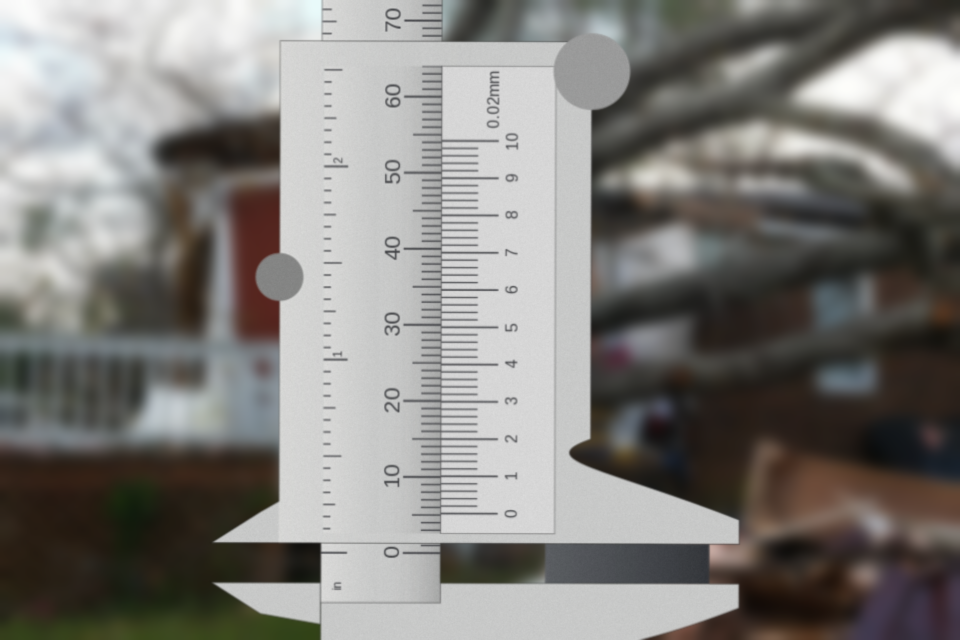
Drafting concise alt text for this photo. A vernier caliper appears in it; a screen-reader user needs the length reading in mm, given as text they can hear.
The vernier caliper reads 5.2 mm
